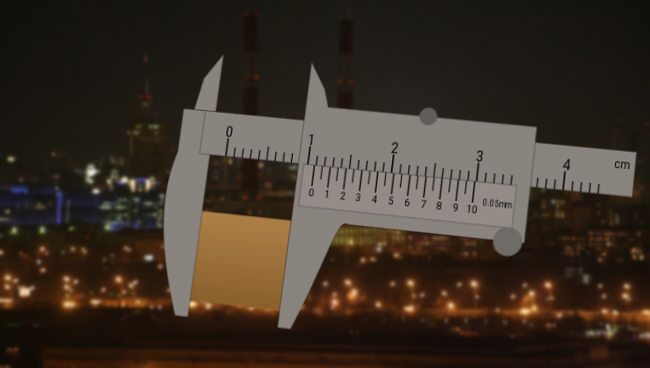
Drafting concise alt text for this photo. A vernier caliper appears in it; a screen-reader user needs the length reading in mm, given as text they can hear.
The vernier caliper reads 10.8 mm
